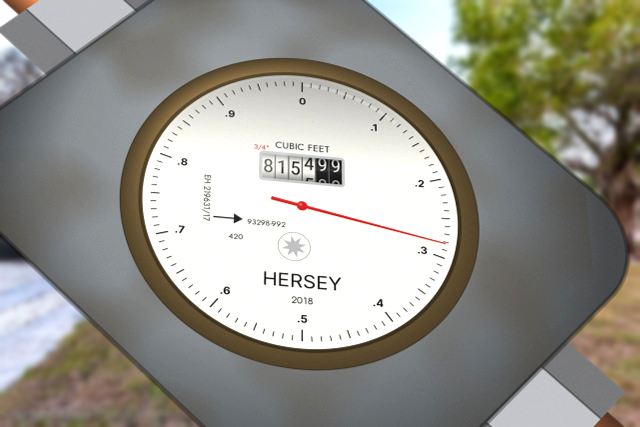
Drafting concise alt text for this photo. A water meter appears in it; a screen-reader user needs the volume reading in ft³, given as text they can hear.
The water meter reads 815499.28 ft³
